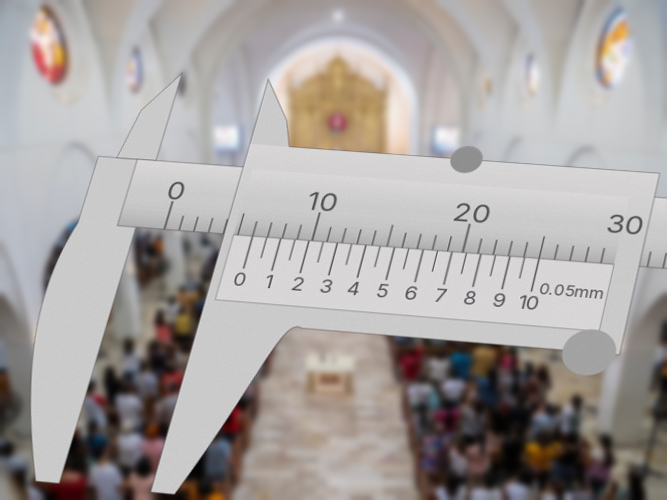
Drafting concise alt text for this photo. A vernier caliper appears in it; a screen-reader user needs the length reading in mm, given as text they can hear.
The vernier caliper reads 6.0 mm
